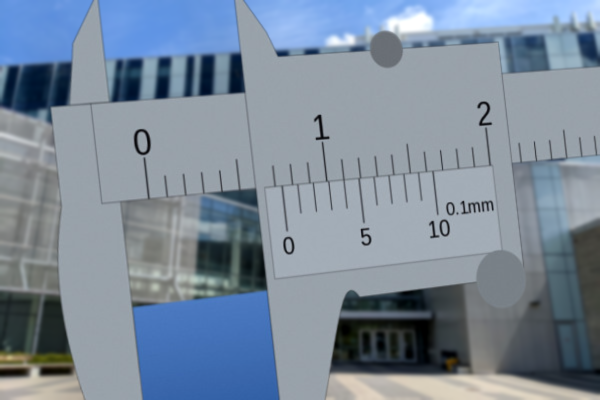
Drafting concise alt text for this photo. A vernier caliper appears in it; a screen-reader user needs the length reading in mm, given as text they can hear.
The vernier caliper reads 7.4 mm
